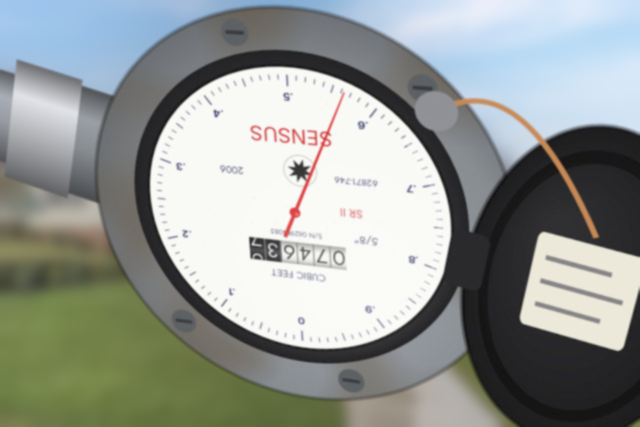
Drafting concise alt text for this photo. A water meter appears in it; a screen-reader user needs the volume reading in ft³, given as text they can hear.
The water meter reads 74636.56 ft³
